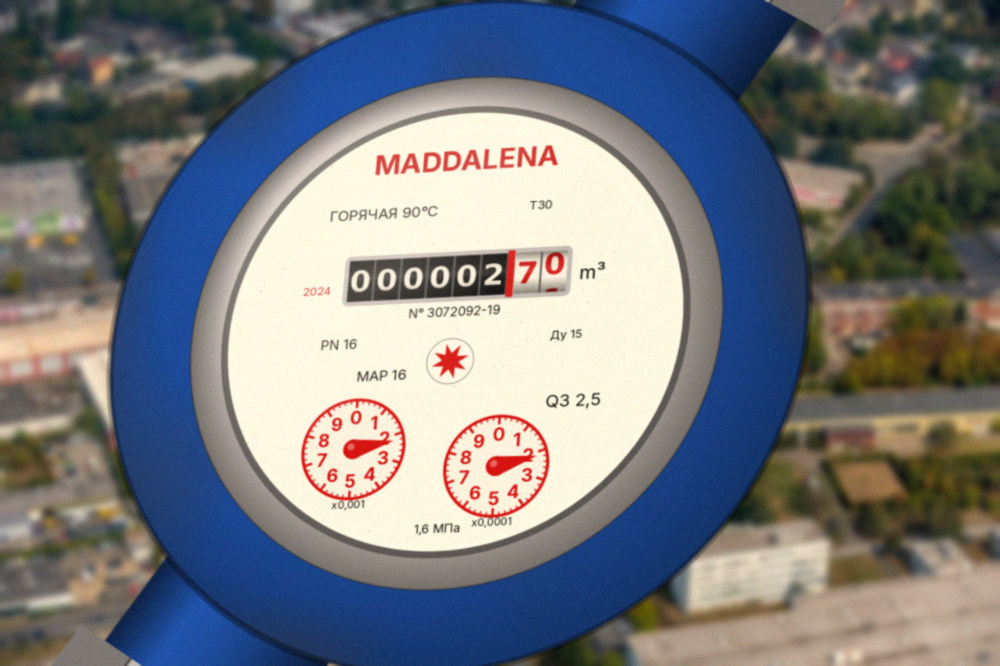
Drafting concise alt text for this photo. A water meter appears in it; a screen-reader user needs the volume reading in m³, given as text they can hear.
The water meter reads 2.7022 m³
